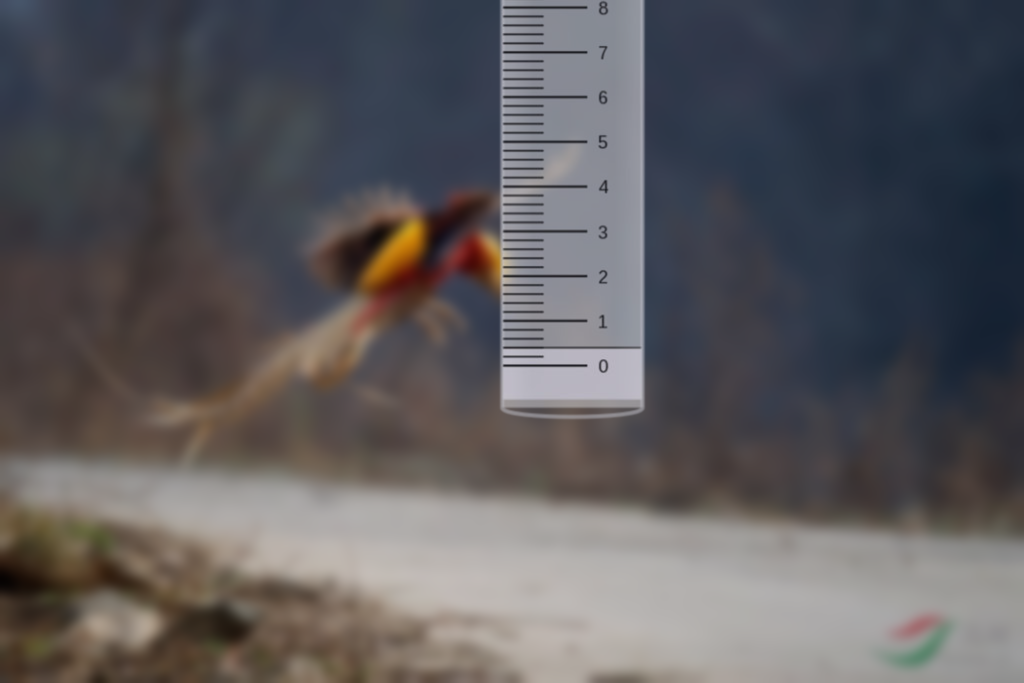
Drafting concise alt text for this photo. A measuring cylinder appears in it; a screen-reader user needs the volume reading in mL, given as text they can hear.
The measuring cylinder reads 0.4 mL
